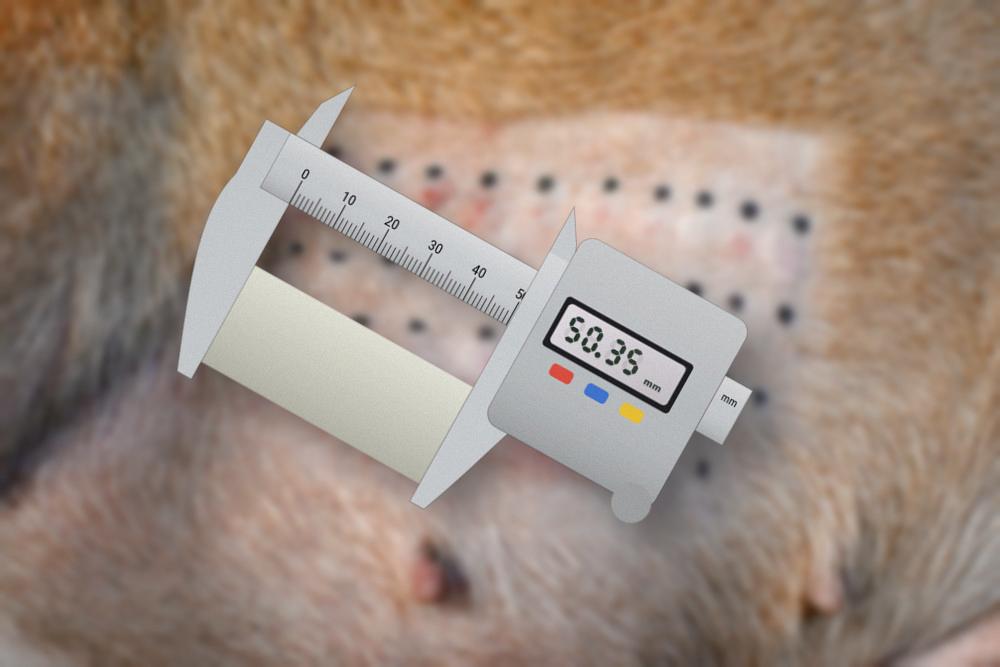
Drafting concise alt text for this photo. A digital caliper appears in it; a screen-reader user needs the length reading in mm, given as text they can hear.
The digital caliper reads 50.35 mm
